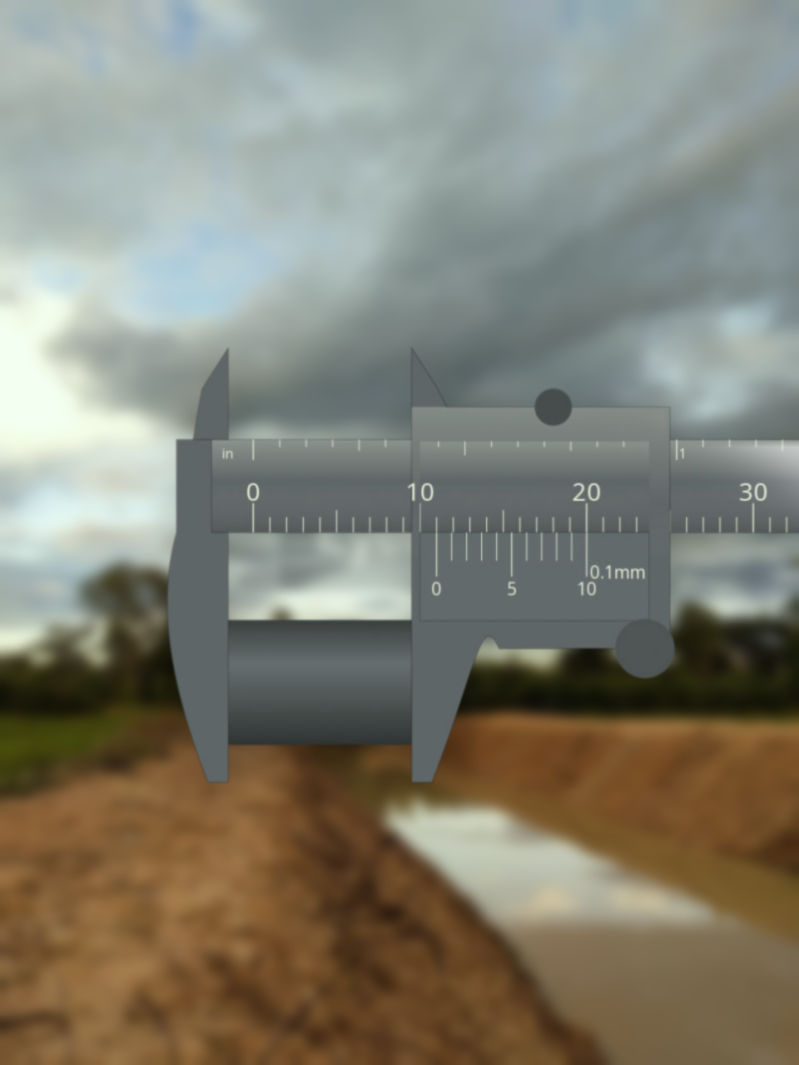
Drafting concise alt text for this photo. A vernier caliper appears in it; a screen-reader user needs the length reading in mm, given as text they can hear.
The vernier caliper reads 11.0 mm
